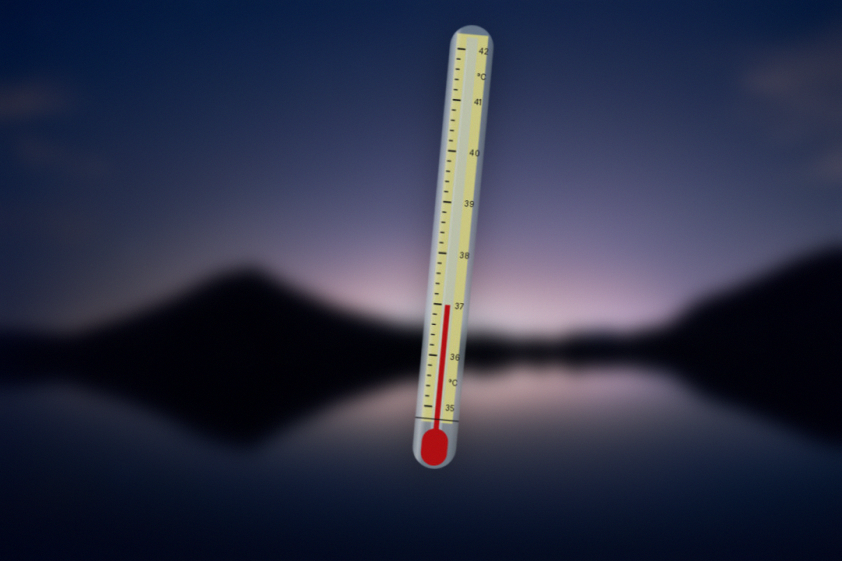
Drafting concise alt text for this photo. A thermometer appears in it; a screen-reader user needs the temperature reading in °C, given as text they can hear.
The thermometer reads 37 °C
